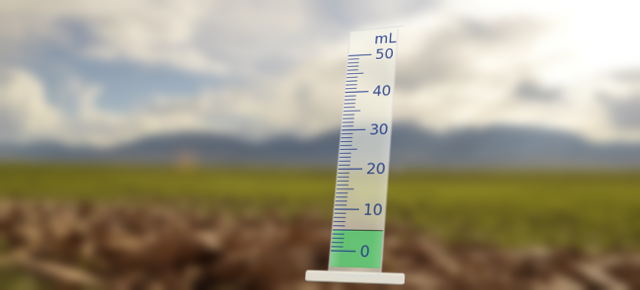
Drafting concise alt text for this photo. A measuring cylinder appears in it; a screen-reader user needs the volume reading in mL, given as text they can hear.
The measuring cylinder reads 5 mL
